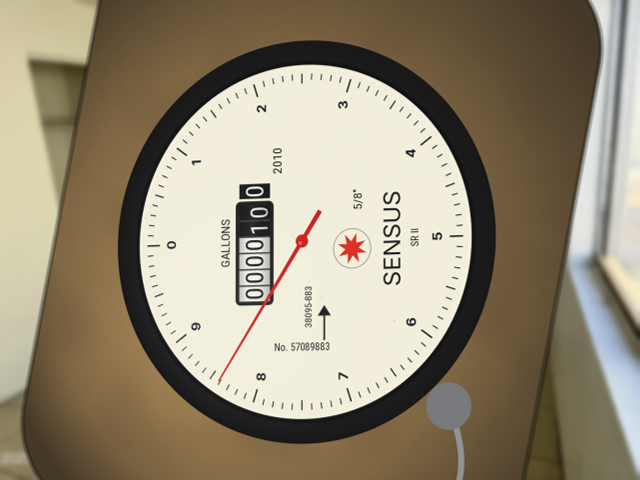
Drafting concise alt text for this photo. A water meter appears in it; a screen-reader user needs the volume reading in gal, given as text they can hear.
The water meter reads 98.4 gal
